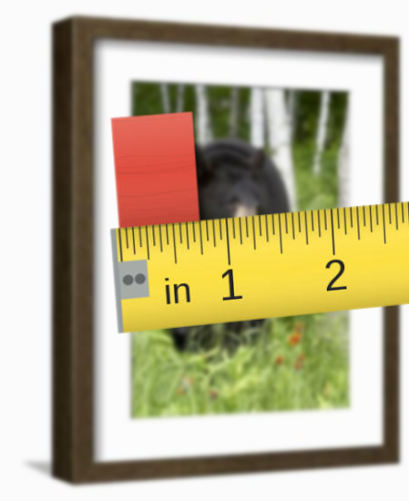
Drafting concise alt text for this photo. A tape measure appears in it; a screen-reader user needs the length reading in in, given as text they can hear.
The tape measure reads 0.75 in
